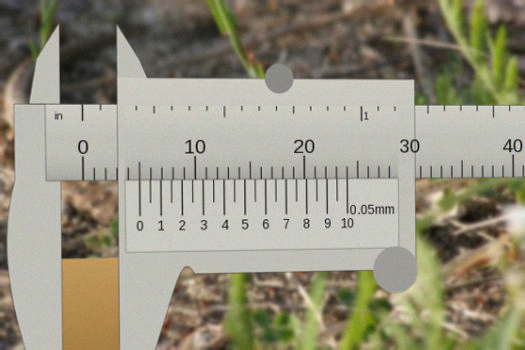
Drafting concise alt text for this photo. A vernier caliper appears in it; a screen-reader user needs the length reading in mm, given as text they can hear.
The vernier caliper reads 5.0 mm
